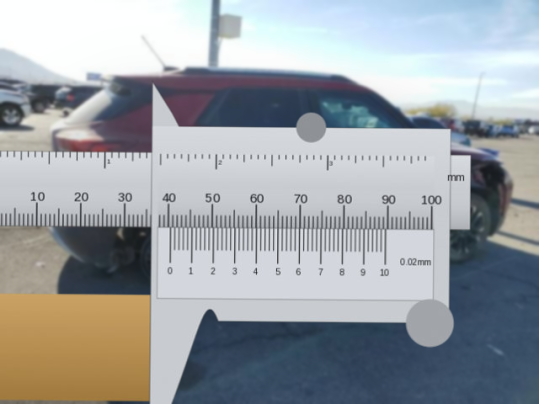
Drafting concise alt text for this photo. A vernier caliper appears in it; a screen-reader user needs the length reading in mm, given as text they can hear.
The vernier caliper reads 40.5 mm
